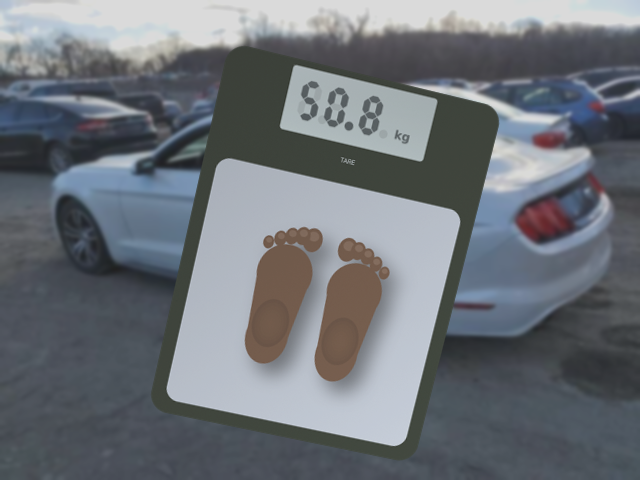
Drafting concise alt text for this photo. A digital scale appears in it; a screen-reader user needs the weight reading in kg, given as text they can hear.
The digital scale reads 50.8 kg
